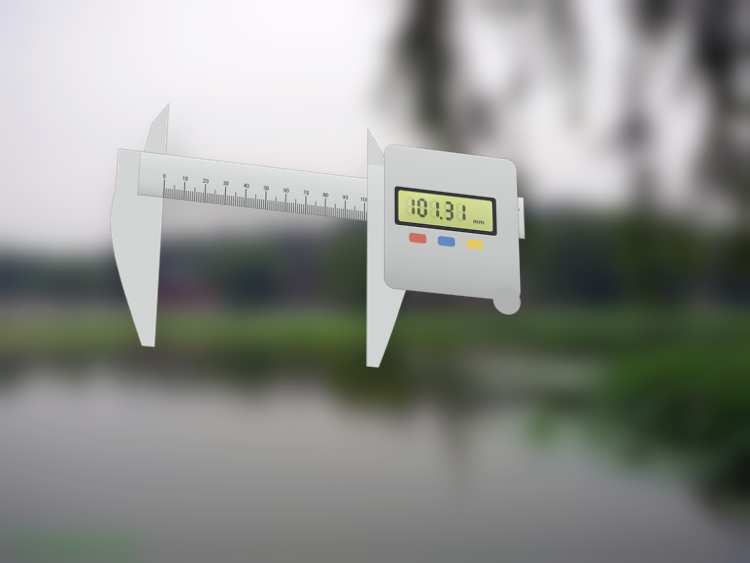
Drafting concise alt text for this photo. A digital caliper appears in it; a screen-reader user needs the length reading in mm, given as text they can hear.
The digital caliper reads 101.31 mm
